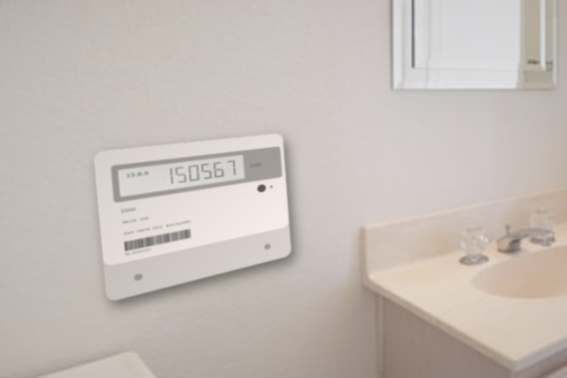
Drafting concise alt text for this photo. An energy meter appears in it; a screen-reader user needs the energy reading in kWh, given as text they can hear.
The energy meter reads 150567 kWh
